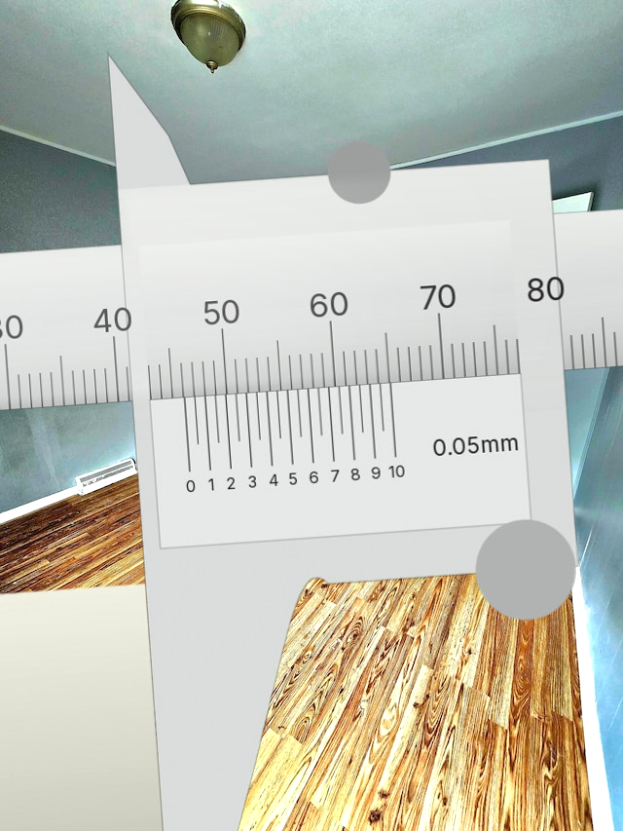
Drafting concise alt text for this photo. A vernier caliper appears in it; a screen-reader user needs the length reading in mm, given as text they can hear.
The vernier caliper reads 46.1 mm
